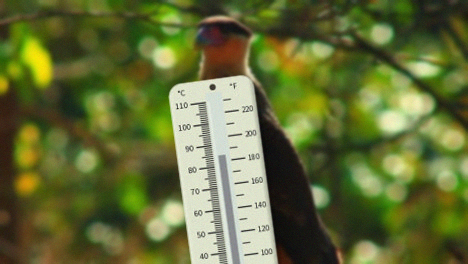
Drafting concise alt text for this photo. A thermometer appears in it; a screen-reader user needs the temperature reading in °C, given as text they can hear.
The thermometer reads 85 °C
